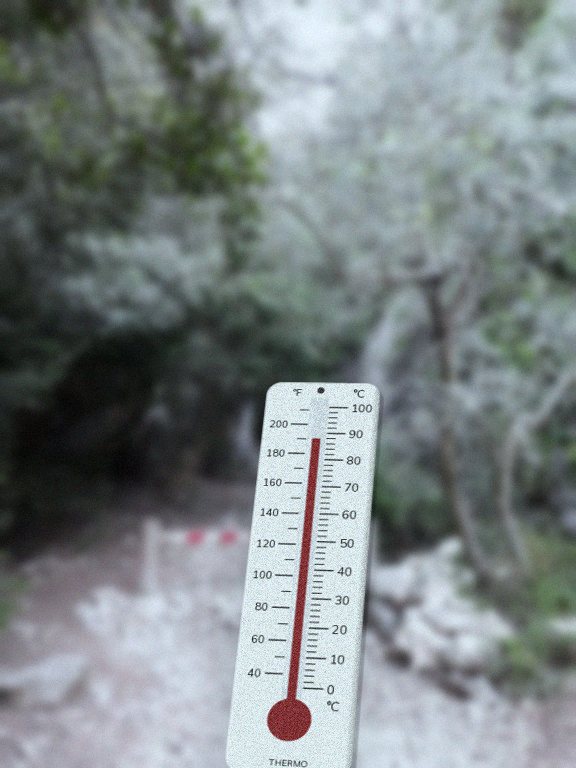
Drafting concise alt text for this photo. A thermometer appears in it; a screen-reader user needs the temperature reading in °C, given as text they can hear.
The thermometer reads 88 °C
